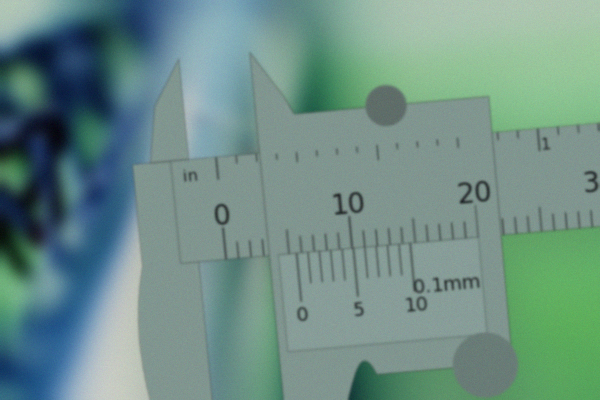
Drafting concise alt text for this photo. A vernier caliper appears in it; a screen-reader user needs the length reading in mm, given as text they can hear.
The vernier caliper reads 5.6 mm
